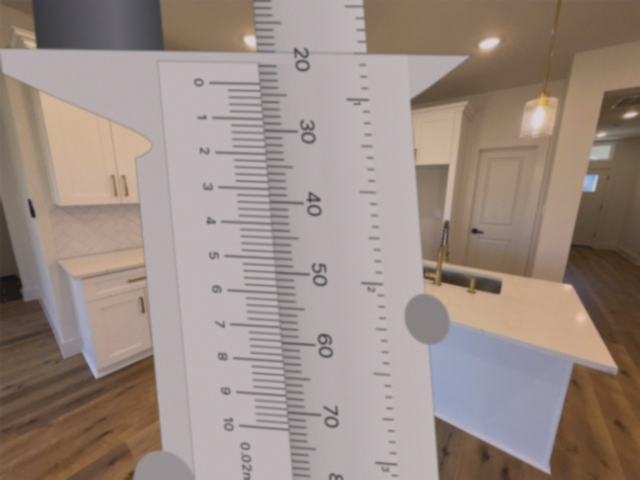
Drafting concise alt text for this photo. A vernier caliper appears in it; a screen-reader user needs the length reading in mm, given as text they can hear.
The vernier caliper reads 23.5 mm
